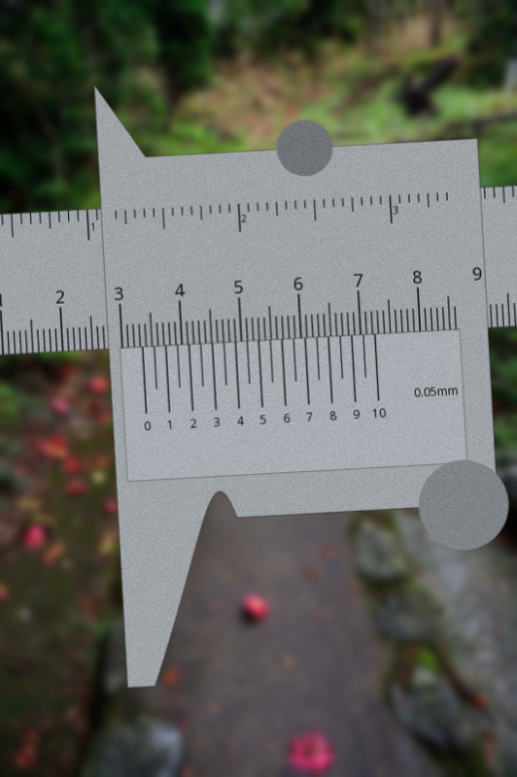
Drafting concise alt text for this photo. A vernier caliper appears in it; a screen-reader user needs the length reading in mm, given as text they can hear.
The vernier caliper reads 33.4 mm
